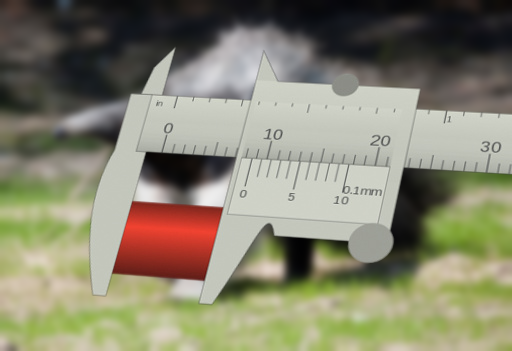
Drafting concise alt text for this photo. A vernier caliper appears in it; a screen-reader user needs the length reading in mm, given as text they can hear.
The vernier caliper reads 8.6 mm
